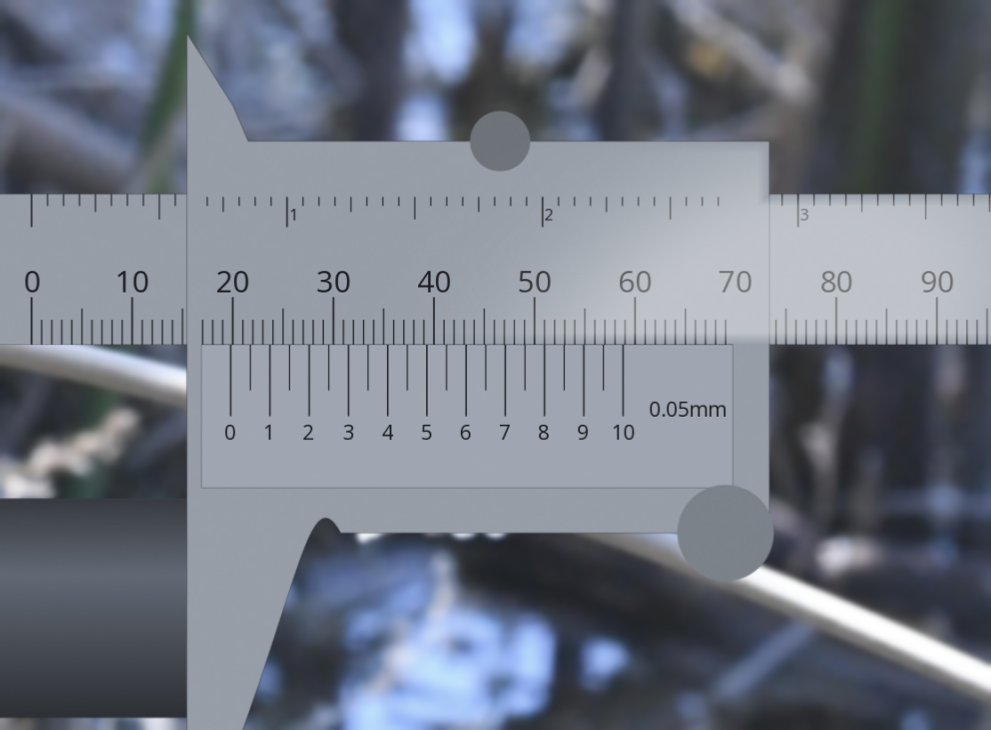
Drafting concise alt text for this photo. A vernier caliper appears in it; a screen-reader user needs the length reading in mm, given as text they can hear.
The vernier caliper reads 19.8 mm
